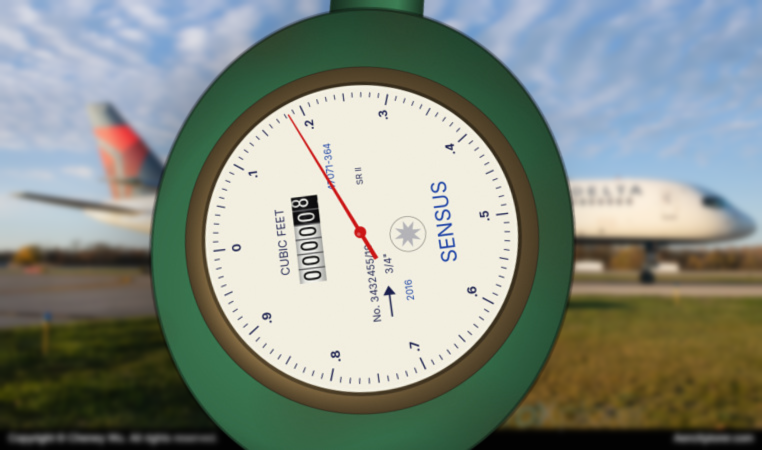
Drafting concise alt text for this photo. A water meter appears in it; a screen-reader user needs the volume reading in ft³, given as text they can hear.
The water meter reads 8.18 ft³
